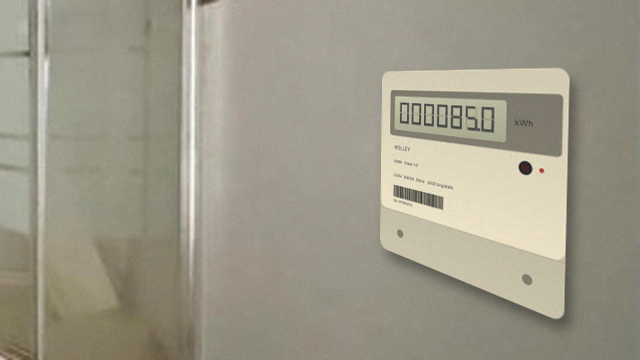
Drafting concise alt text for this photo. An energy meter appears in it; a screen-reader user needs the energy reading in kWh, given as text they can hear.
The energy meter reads 85.0 kWh
